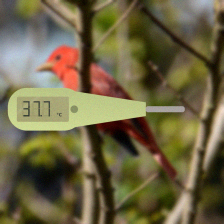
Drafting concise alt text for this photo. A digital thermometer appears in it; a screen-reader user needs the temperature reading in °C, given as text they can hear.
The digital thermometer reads 37.7 °C
